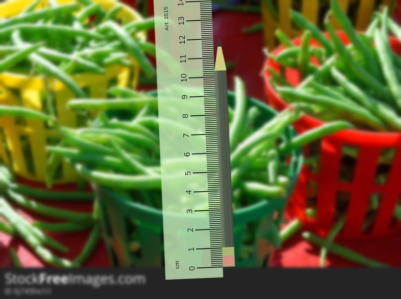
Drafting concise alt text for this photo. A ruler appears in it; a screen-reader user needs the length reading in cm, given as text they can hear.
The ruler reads 12 cm
